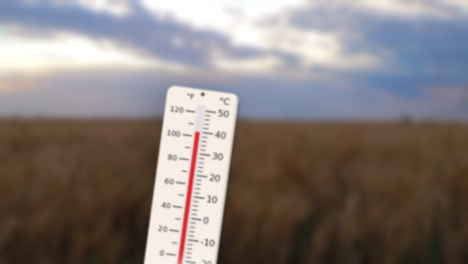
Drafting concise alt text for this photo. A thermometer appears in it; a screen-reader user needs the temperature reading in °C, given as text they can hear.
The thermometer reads 40 °C
